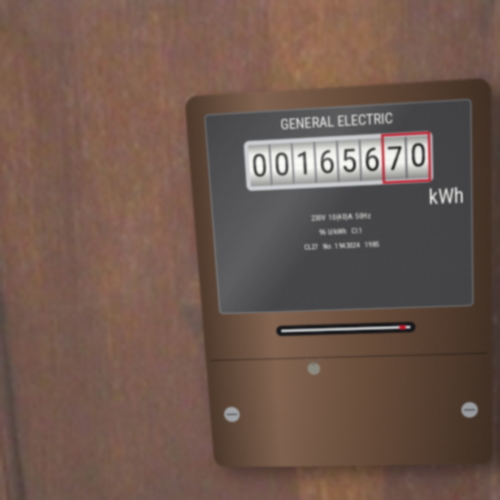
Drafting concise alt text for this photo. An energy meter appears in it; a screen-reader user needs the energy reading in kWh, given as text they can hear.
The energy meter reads 1656.70 kWh
